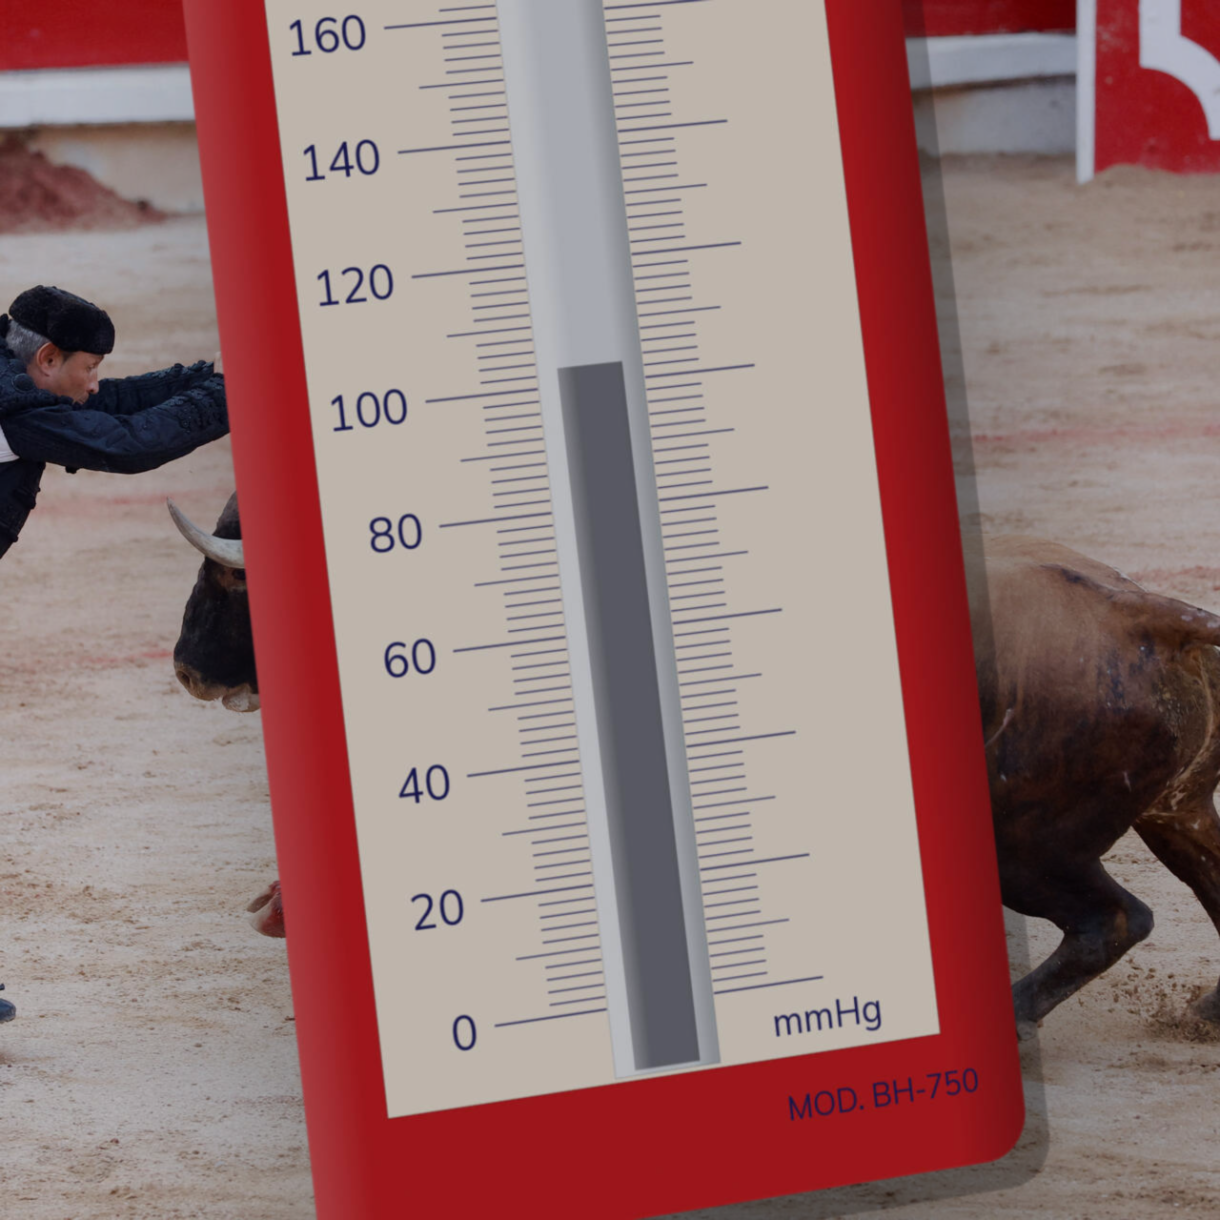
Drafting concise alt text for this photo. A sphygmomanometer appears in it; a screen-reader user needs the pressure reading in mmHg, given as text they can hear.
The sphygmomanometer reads 103 mmHg
